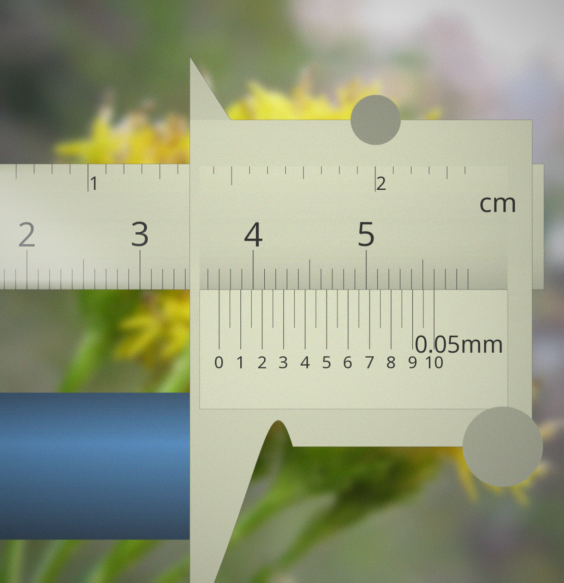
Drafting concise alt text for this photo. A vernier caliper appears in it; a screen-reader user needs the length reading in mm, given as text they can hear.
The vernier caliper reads 37.0 mm
